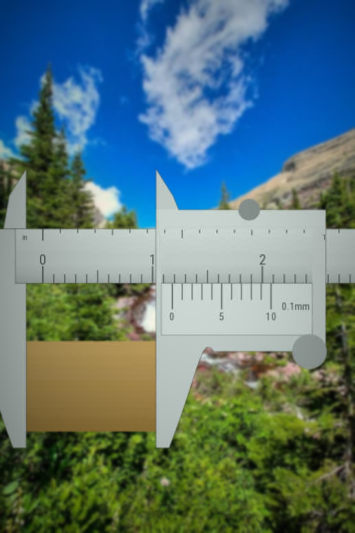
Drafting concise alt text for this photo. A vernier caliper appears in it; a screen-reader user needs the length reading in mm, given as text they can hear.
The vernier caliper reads 11.8 mm
